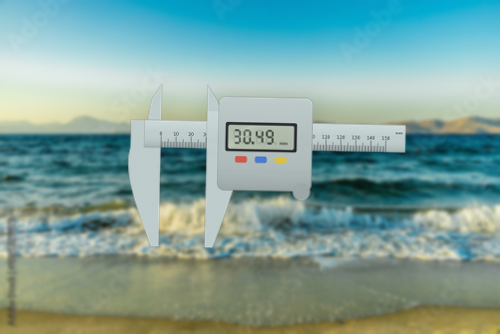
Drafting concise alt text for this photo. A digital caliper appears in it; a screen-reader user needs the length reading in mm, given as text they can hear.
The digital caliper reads 30.49 mm
